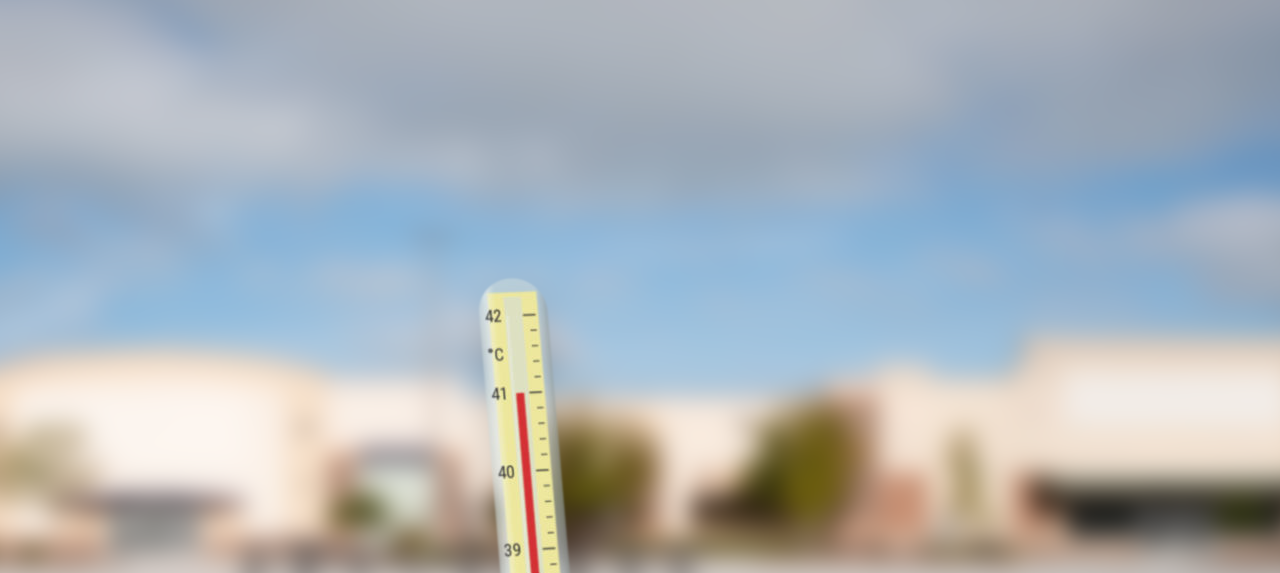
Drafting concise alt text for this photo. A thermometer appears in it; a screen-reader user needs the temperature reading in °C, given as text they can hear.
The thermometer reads 41 °C
